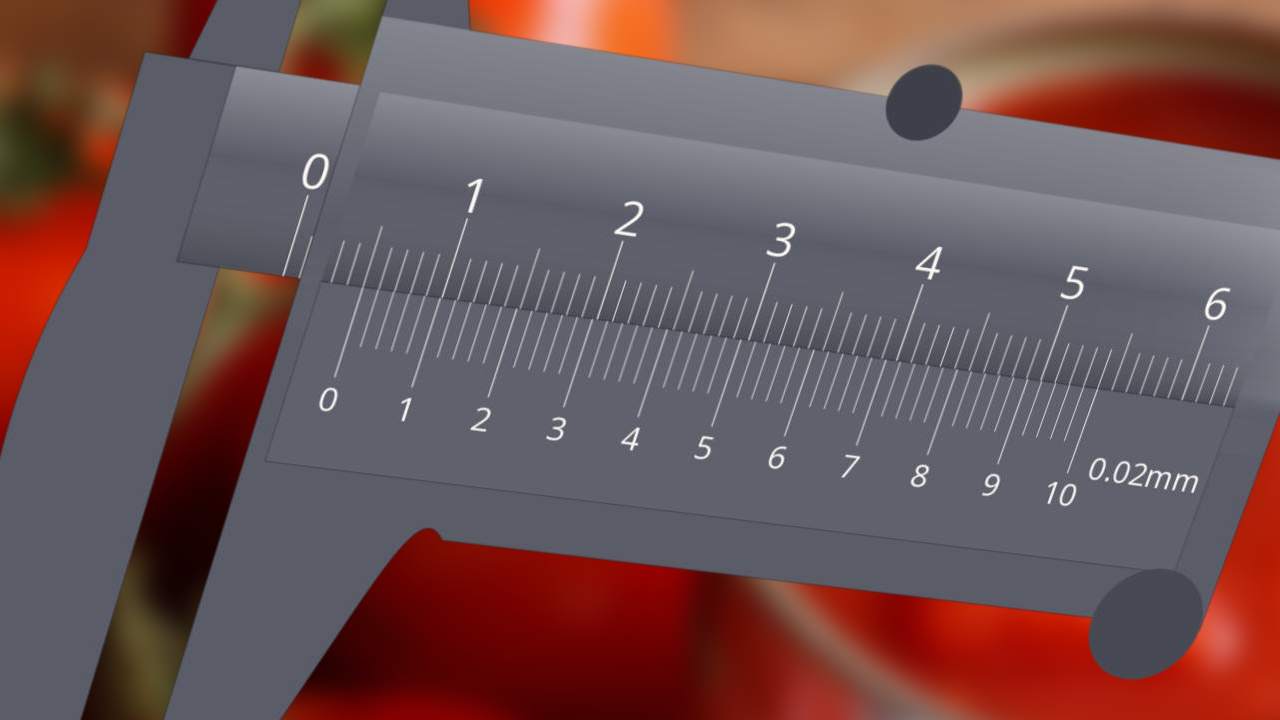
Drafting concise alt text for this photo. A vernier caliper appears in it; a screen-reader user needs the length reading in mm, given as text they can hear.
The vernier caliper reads 5.0 mm
